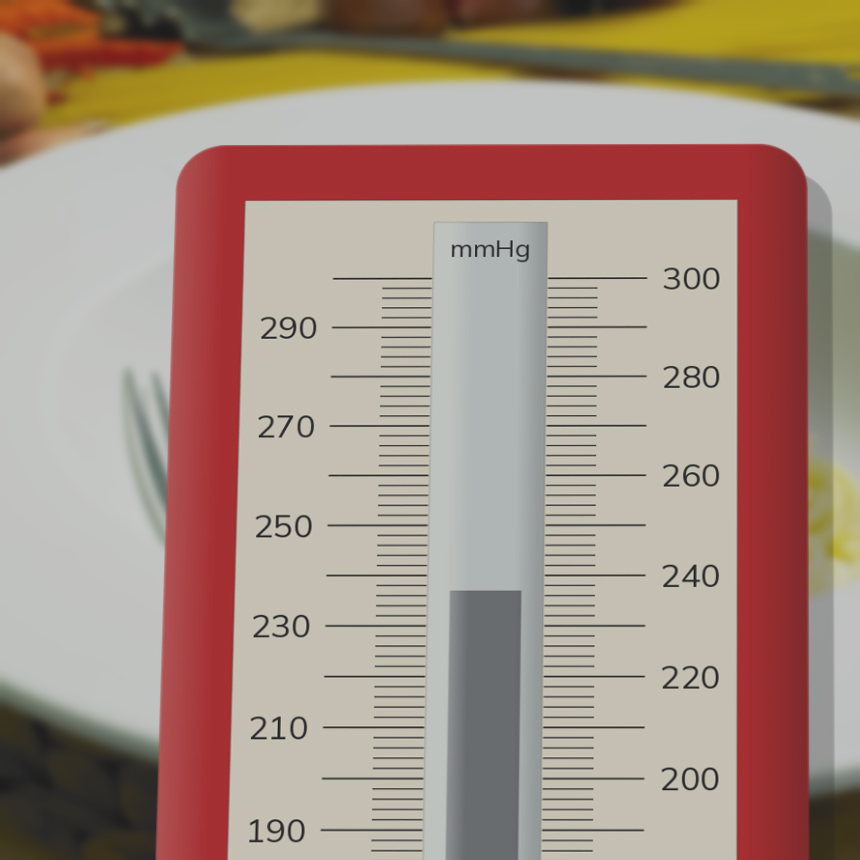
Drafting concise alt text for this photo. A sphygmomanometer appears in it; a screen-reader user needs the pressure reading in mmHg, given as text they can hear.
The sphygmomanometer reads 237 mmHg
